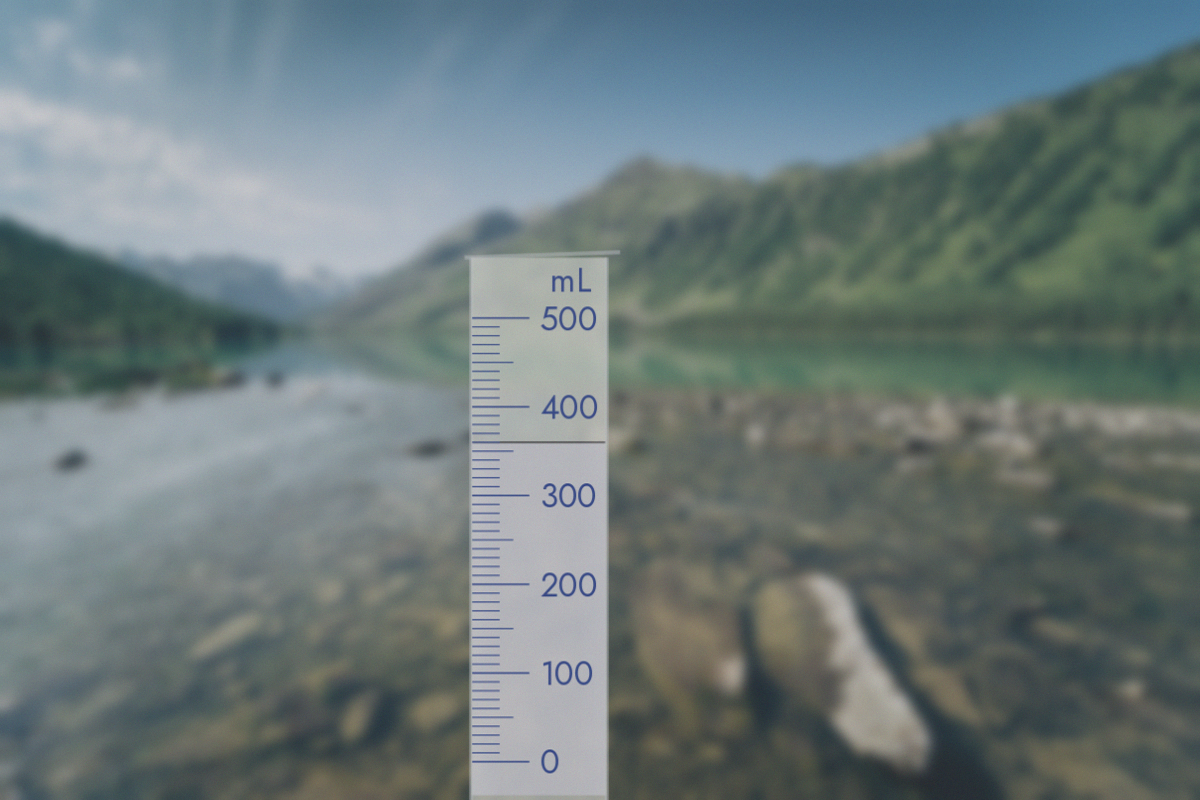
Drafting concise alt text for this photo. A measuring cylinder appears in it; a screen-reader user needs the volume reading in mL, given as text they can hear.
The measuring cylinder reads 360 mL
